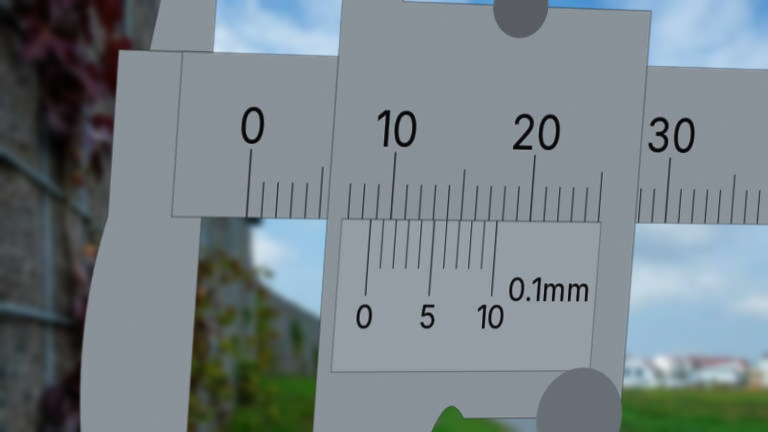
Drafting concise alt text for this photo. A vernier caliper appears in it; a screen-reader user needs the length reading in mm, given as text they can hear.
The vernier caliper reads 8.6 mm
